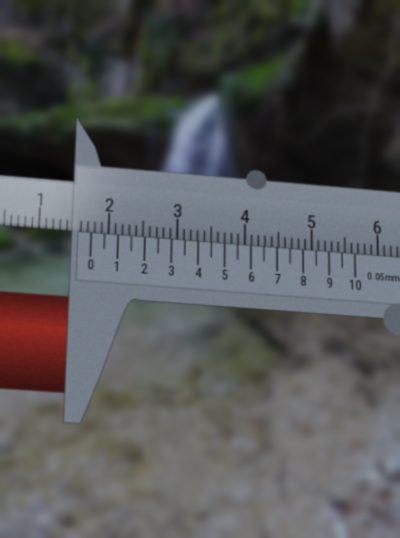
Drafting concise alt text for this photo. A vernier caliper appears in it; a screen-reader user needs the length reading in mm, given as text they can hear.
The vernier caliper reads 17.5 mm
